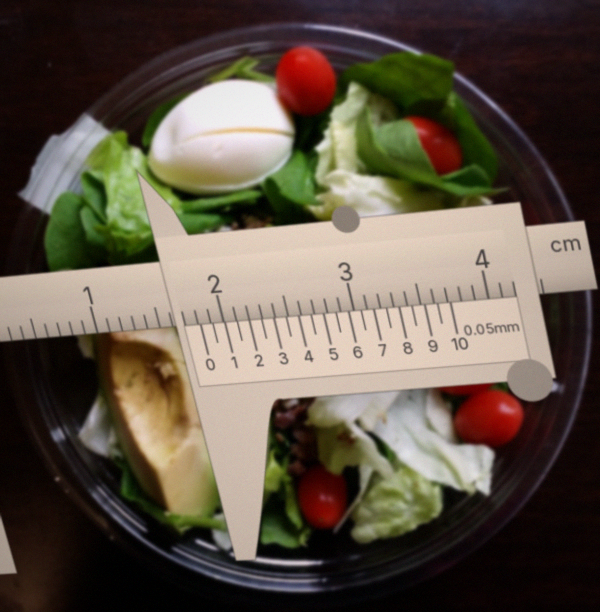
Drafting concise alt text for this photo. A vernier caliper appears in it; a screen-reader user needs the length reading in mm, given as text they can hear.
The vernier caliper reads 18.2 mm
